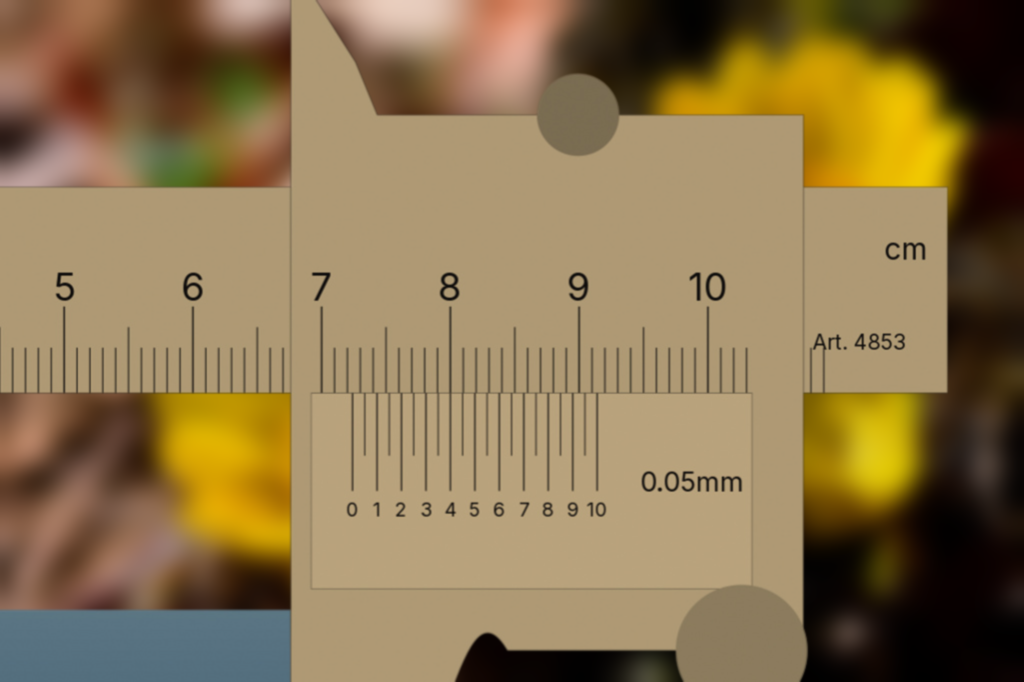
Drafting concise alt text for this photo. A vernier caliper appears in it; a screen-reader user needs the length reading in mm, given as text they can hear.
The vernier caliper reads 72.4 mm
